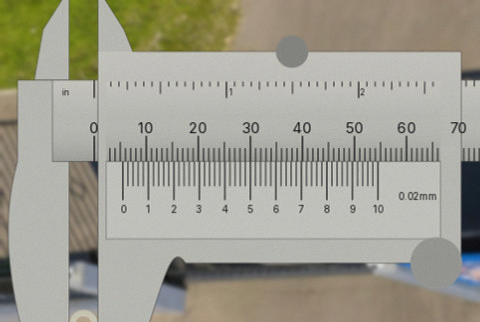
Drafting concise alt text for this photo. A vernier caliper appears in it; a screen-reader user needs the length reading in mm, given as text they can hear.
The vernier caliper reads 5.5 mm
